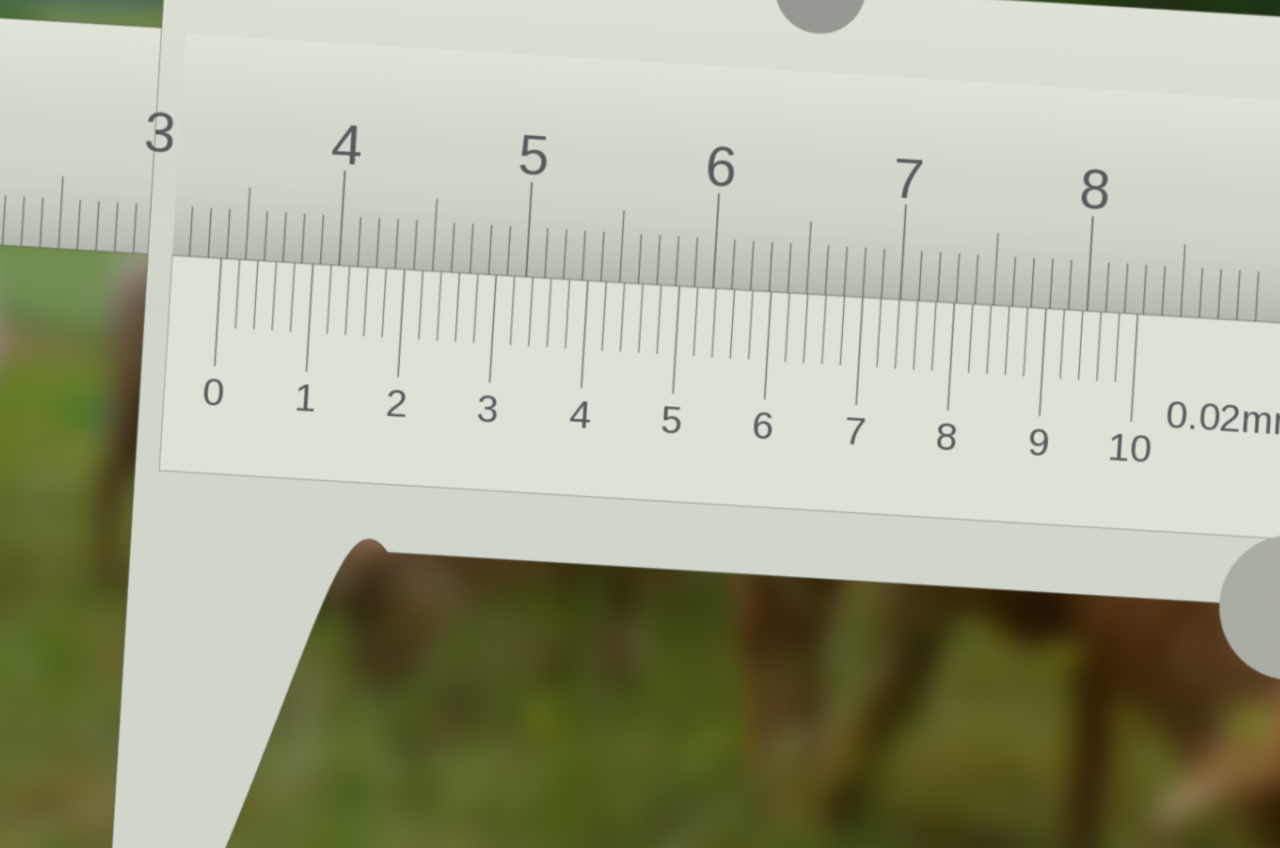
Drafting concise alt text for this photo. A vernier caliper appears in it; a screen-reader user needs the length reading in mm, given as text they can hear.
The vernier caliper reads 33.7 mm
